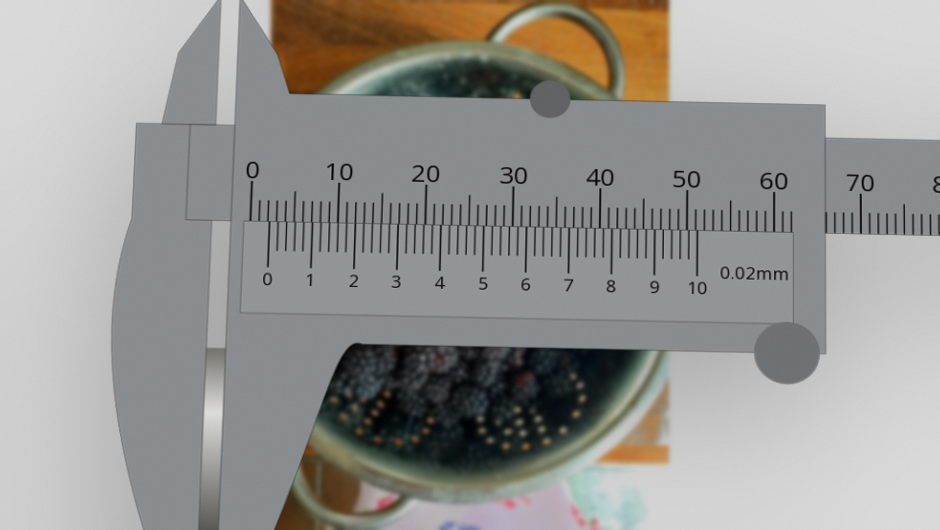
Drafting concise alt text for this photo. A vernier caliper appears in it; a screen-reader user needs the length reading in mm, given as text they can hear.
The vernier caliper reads 2.2 mm
